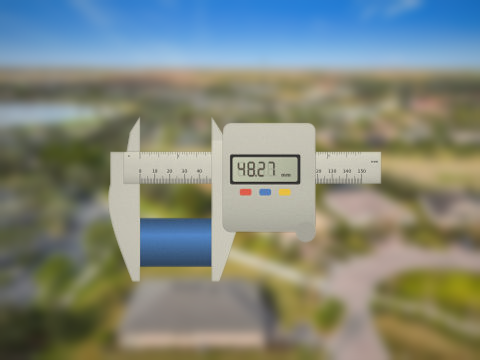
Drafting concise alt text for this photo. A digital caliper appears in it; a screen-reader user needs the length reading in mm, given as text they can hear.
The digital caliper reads 48.27 mm
